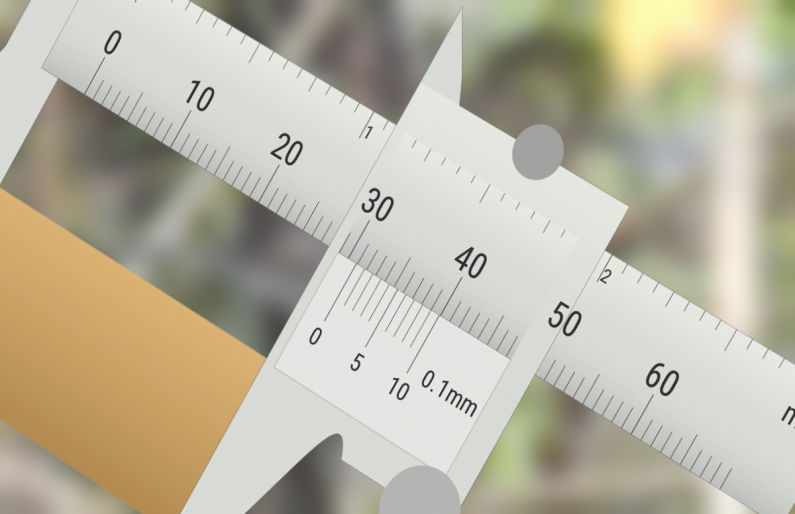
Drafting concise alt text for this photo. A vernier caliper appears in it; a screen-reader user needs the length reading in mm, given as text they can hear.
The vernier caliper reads 30.9 mm
